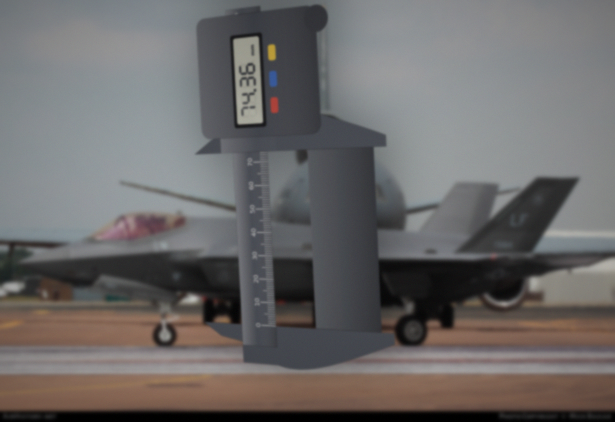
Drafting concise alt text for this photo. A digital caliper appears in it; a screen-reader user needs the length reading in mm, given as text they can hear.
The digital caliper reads 74.36 mm
